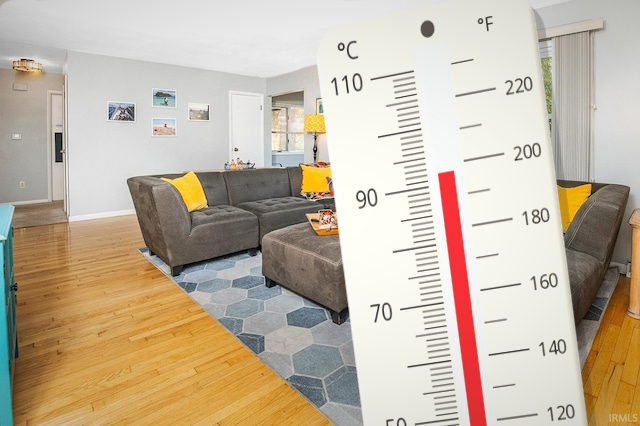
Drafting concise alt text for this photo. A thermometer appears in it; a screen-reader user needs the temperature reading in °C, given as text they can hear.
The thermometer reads 92 °C
